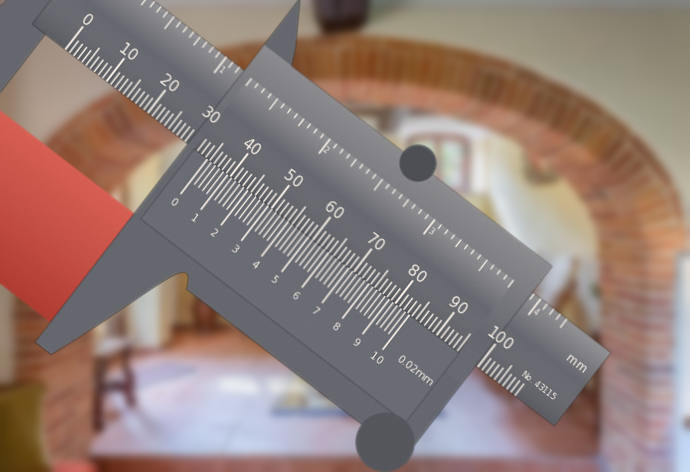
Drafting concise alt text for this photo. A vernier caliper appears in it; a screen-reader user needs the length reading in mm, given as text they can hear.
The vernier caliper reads 34.5 mm
